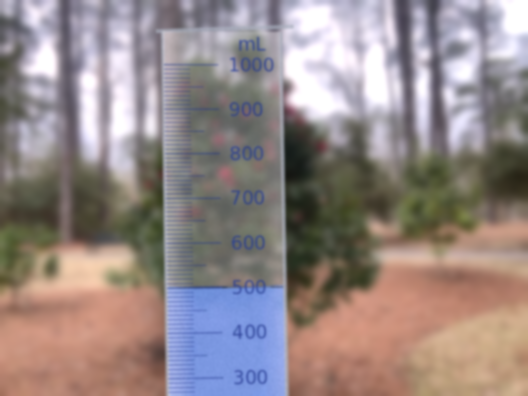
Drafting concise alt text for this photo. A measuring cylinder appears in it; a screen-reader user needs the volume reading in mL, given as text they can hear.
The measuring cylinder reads 500 mL
